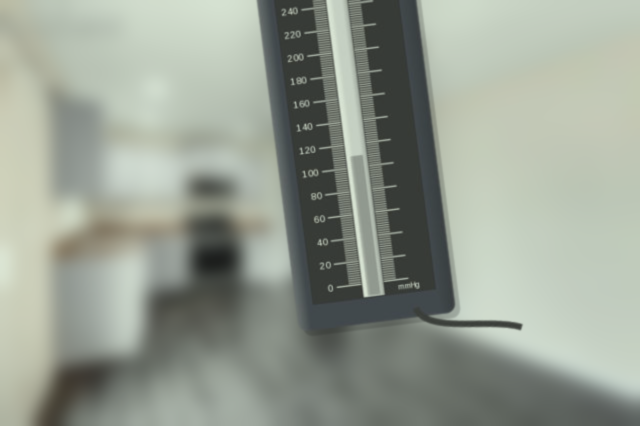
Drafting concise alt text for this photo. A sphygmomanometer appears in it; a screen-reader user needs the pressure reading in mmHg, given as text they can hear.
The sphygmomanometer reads 110 mmHg
